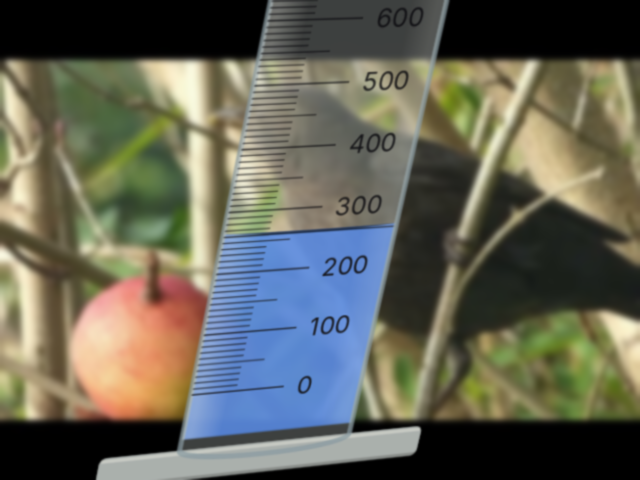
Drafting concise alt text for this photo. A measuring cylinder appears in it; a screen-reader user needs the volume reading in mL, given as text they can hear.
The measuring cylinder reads 260 mL
